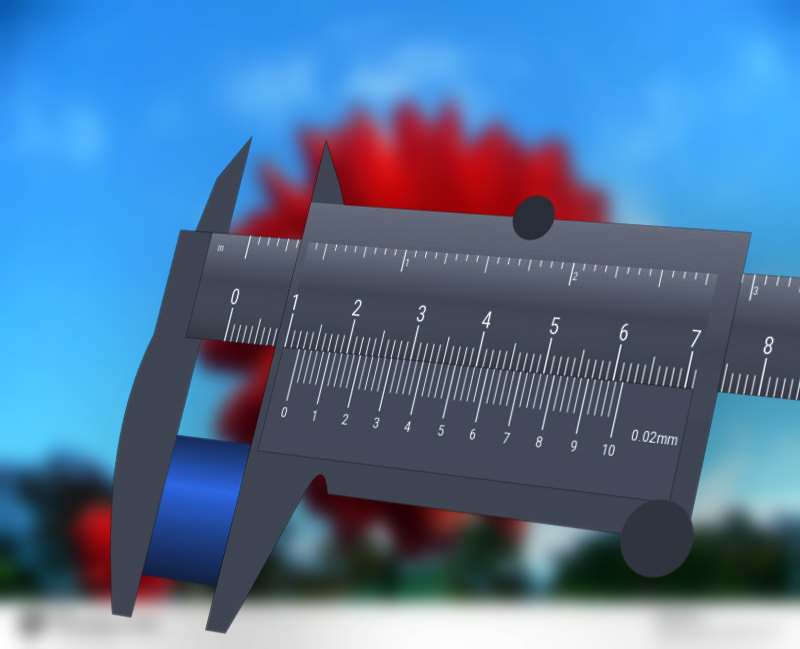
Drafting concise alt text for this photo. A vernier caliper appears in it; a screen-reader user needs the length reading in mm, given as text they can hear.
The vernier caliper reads 12.4 mm
